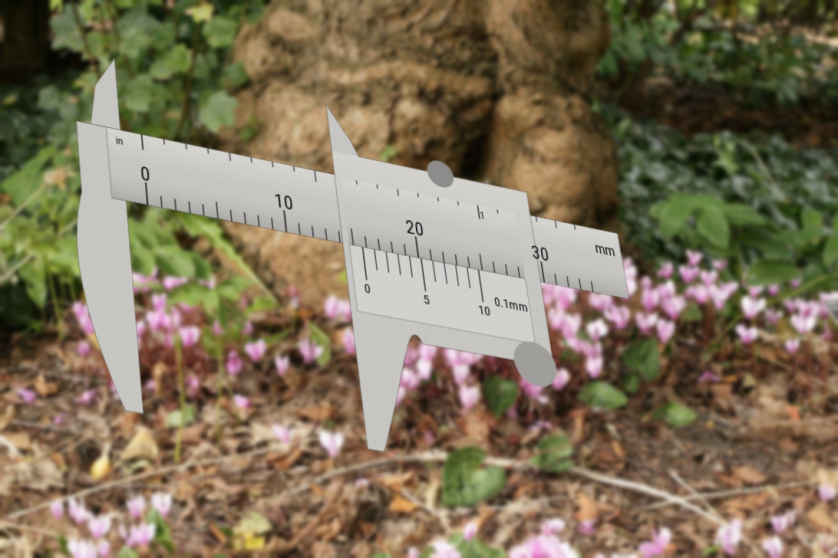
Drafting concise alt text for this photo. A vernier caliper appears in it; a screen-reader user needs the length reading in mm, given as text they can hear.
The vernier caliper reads 15.7 mm
